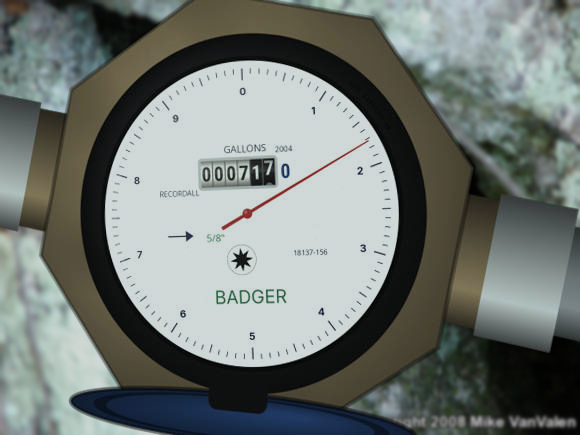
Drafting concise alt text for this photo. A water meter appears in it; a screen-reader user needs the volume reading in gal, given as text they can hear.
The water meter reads 7171.7 gal
